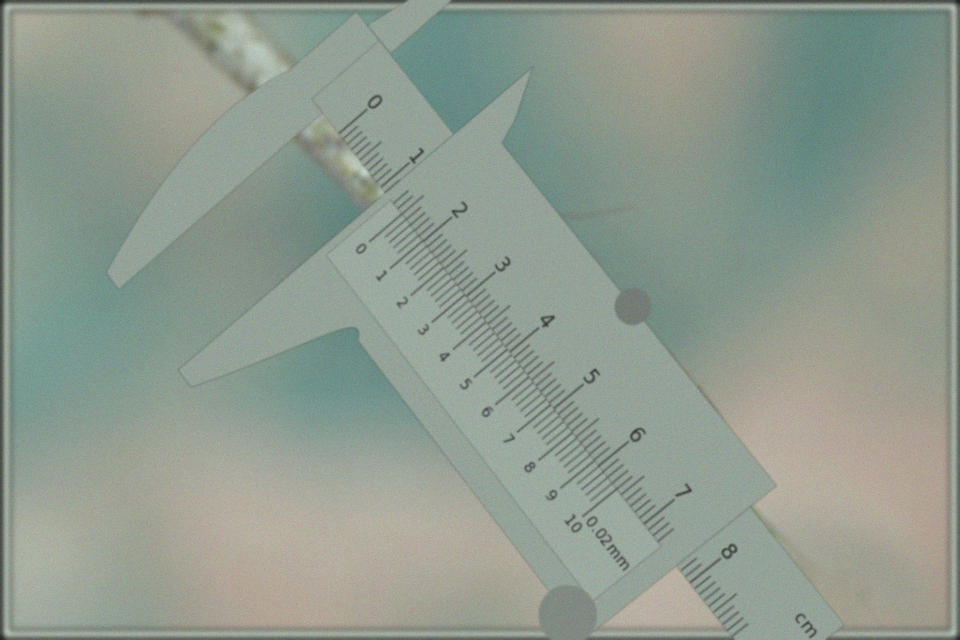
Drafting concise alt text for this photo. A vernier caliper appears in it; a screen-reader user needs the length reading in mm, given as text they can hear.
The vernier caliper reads 15.0 mm
